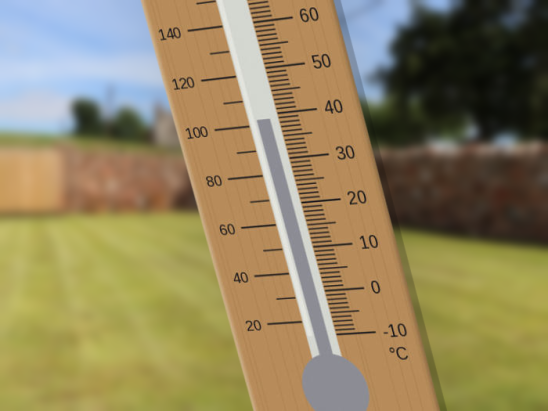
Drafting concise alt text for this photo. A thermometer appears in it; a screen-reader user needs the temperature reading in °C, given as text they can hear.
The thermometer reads 39 °C
